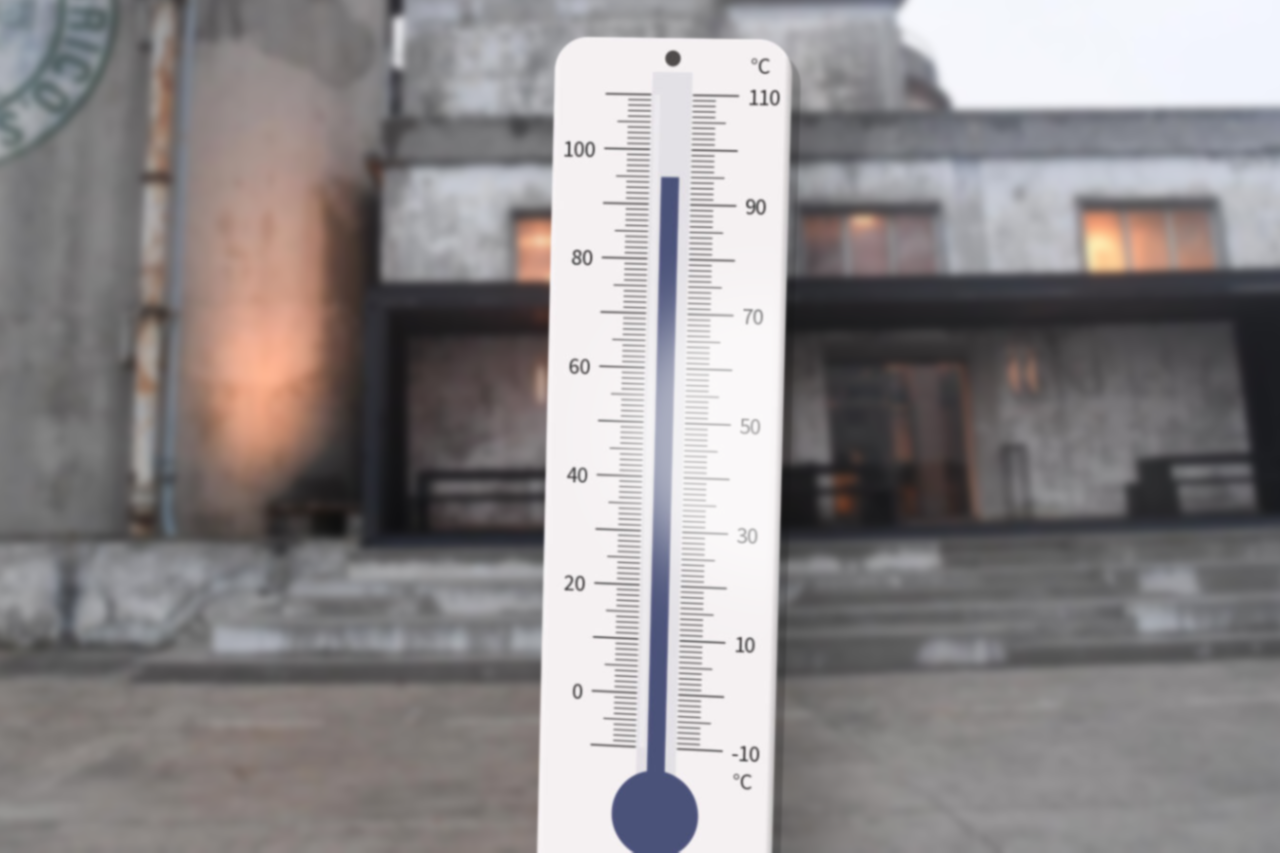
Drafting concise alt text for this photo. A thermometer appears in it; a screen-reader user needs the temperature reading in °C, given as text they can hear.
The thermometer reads 95 °C
